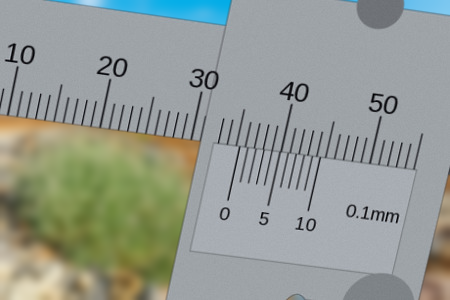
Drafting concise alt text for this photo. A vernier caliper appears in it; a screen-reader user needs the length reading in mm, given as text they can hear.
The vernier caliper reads 35.4 mm
